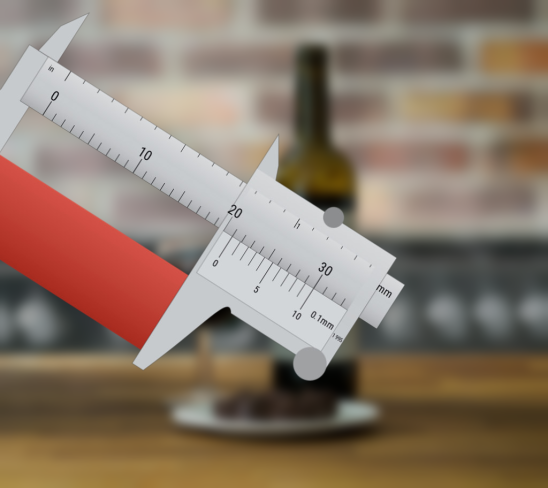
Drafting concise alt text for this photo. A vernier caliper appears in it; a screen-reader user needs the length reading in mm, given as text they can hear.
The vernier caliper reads 21.0 mm
